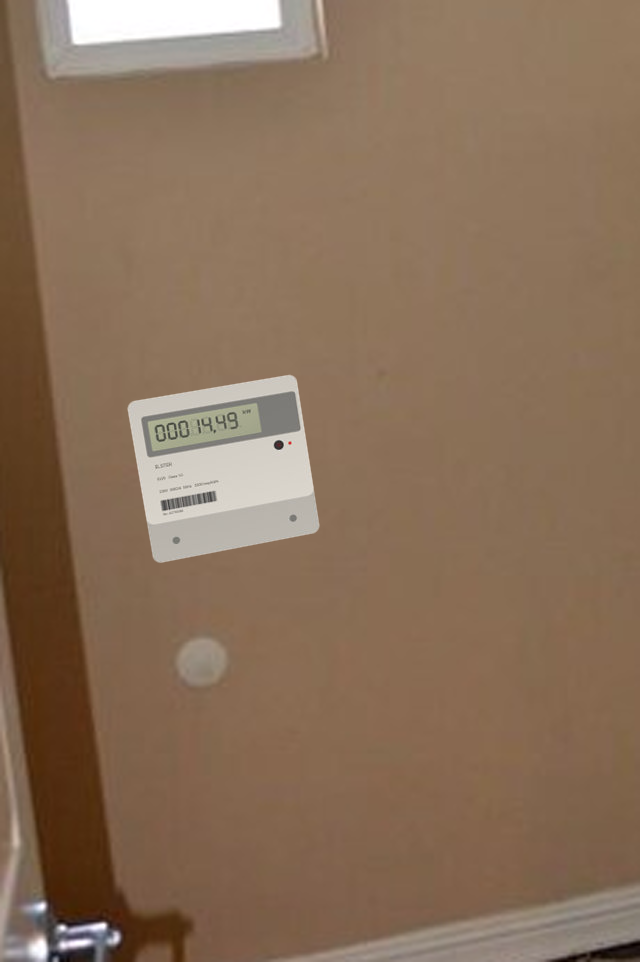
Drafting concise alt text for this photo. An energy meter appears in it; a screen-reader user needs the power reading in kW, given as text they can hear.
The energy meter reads 14.49 kW
